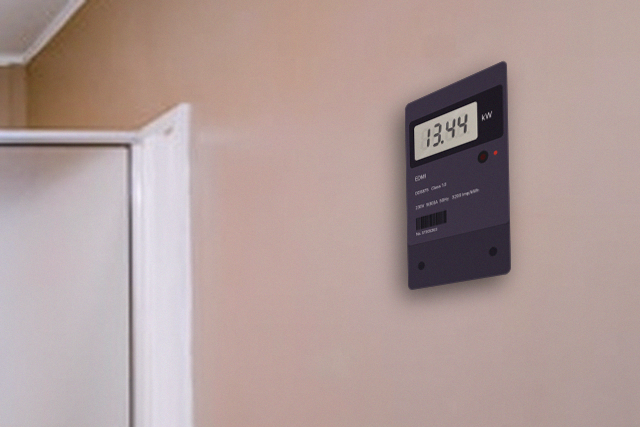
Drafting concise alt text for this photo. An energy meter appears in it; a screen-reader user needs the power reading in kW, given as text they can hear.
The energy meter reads 13.44 kW
